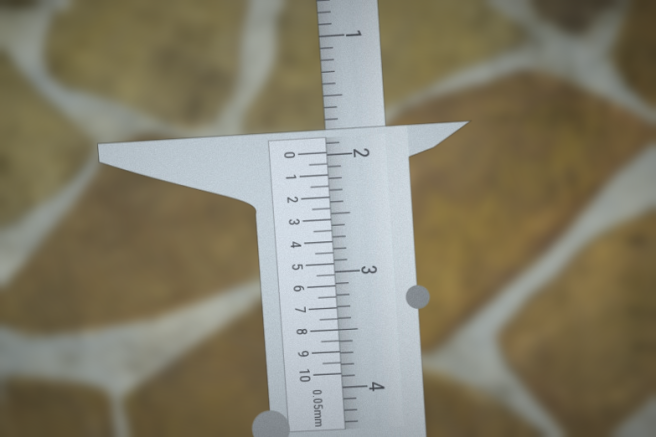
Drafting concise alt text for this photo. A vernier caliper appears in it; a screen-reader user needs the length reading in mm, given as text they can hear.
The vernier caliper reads 19.8 mm
